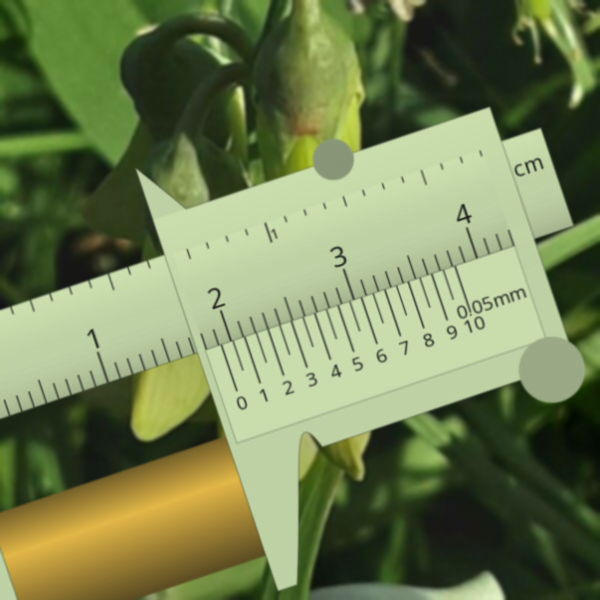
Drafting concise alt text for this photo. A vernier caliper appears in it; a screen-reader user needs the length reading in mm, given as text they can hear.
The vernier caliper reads 19.2 mm
